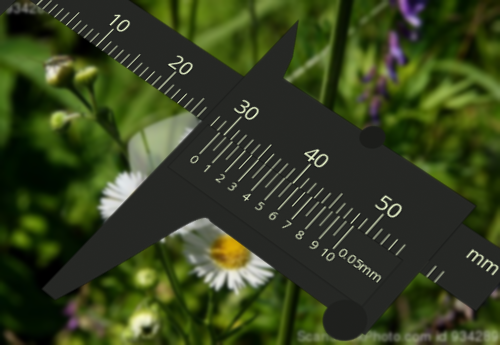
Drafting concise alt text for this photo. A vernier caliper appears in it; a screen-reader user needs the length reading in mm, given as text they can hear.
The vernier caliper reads 29.4 mm
